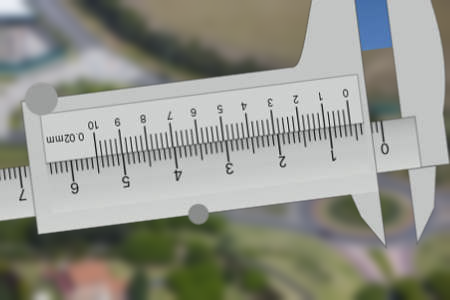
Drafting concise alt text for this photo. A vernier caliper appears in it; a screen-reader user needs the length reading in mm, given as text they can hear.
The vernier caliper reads 6.0 mm
